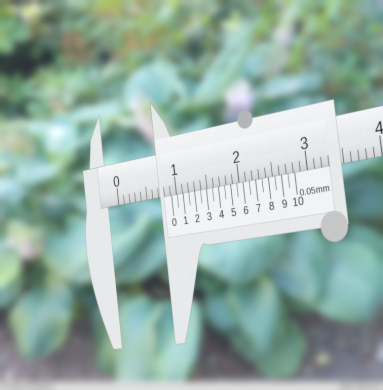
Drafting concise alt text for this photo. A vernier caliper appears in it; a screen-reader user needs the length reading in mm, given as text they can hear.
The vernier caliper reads 9.2 mm
